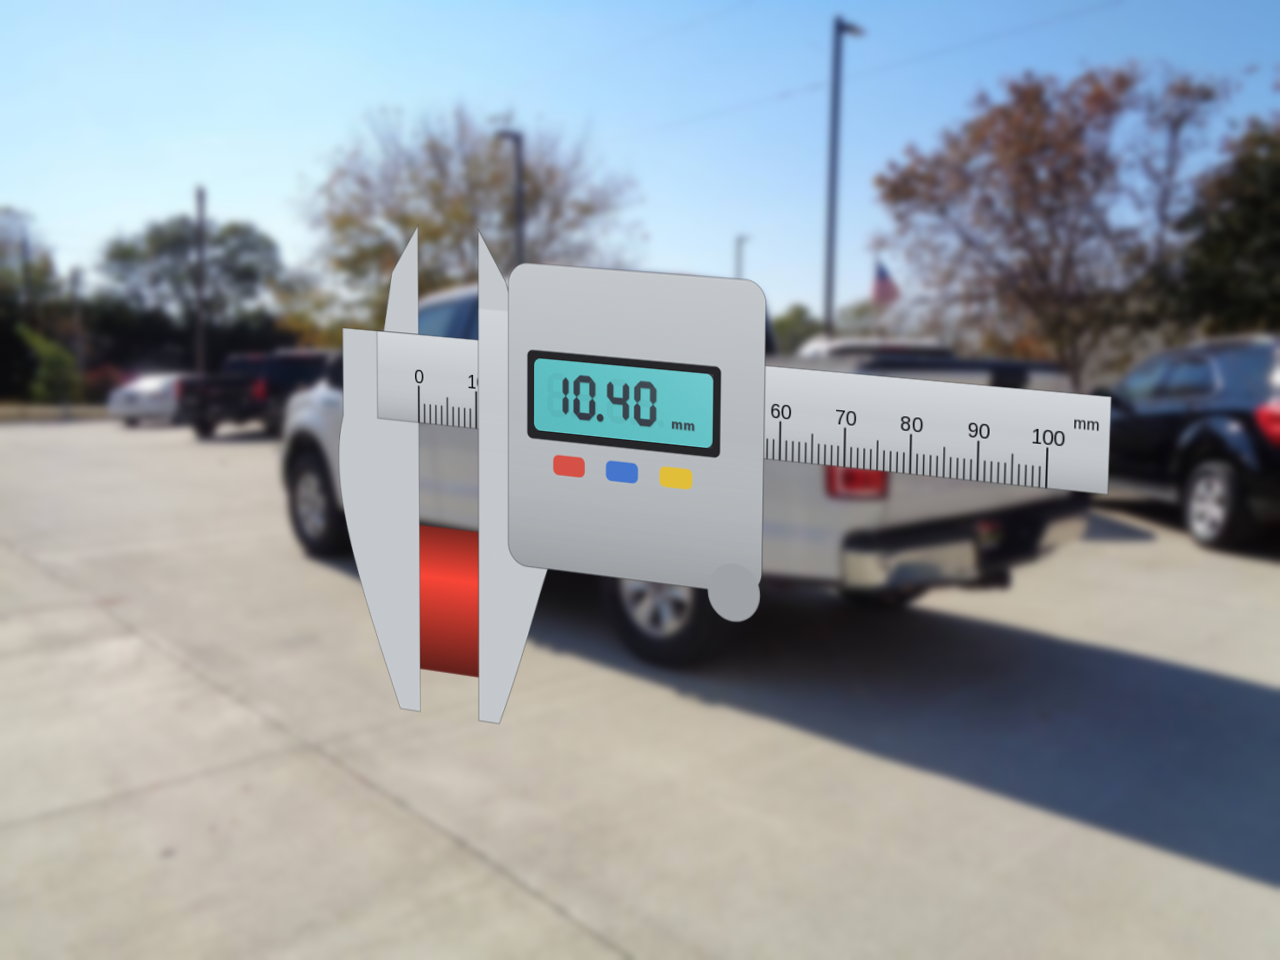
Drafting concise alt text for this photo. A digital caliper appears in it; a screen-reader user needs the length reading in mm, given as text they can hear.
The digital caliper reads 10.40 mm
